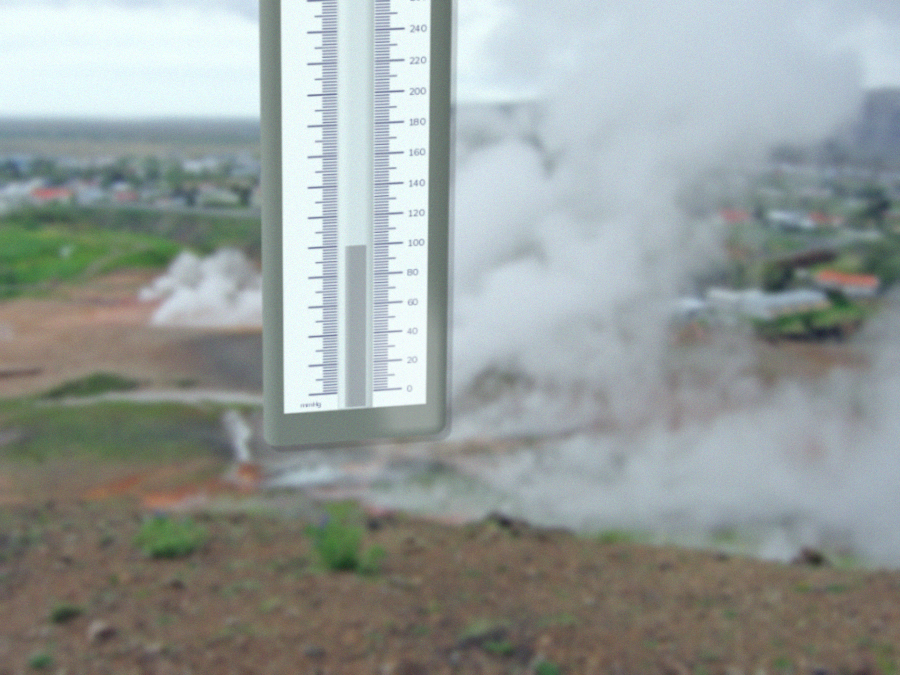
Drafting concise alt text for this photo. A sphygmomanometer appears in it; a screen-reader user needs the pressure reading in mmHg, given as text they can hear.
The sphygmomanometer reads 100 mmHg
